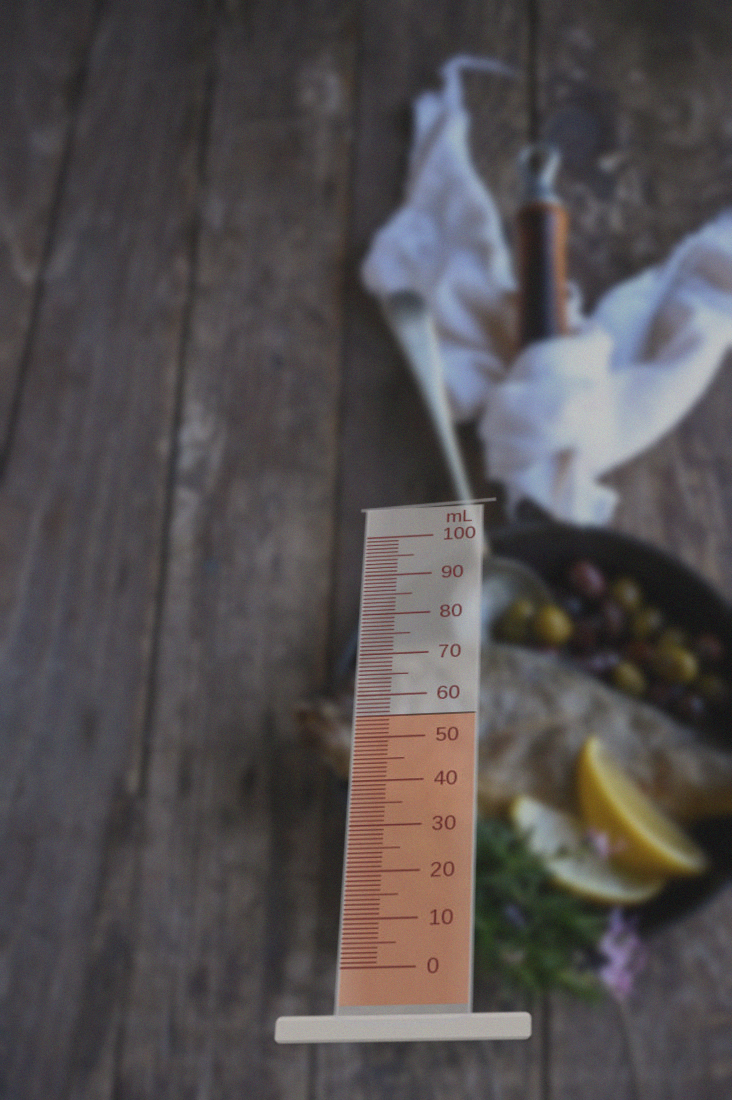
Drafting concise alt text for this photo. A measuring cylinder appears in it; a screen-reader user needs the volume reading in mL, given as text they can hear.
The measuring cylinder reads 55 mL
